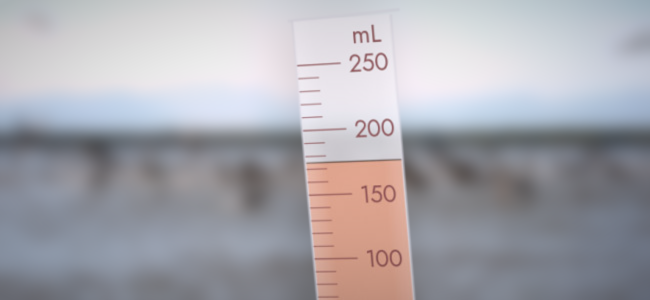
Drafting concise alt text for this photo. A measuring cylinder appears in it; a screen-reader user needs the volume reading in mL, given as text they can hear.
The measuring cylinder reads 175 mL
